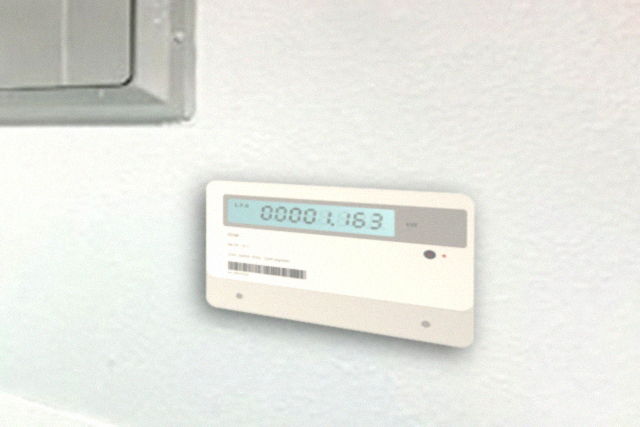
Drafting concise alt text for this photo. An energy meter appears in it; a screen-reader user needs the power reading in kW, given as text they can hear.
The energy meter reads 1.163 kW
